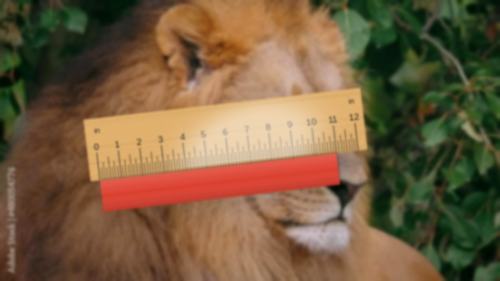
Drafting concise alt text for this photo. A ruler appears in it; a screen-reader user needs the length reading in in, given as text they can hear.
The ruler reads 11 in
